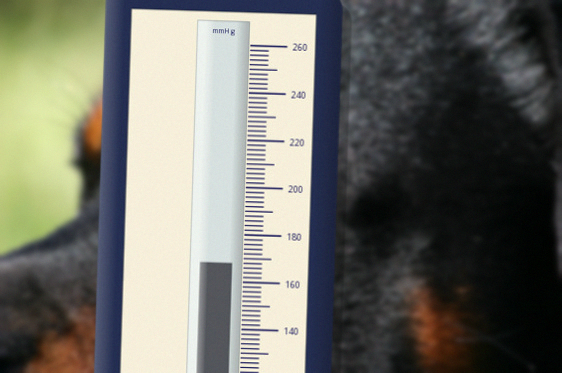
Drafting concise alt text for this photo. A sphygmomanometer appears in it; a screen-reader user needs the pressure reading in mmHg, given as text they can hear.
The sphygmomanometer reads 168 mmHg
